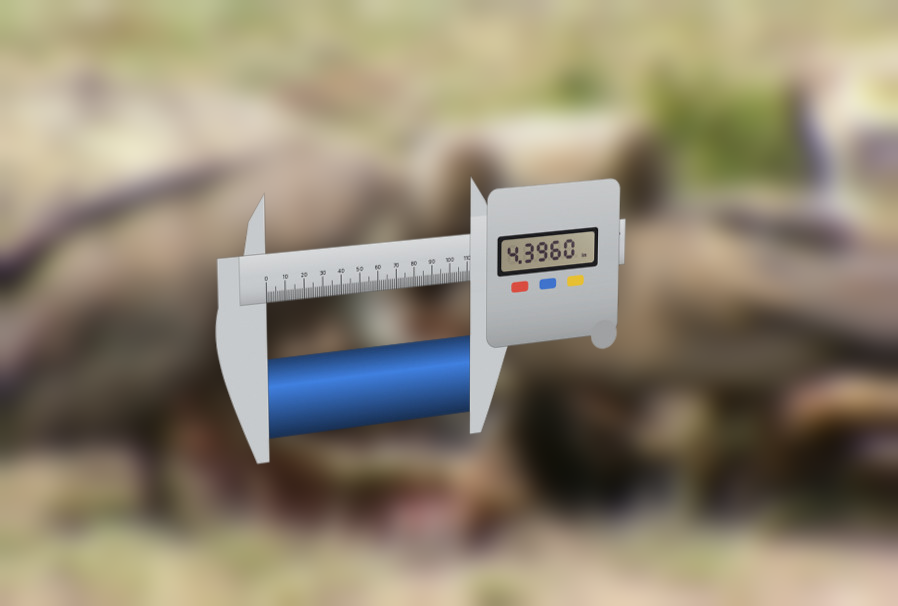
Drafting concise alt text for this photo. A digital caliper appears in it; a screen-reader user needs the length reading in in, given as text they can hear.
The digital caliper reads 4.3960 in
